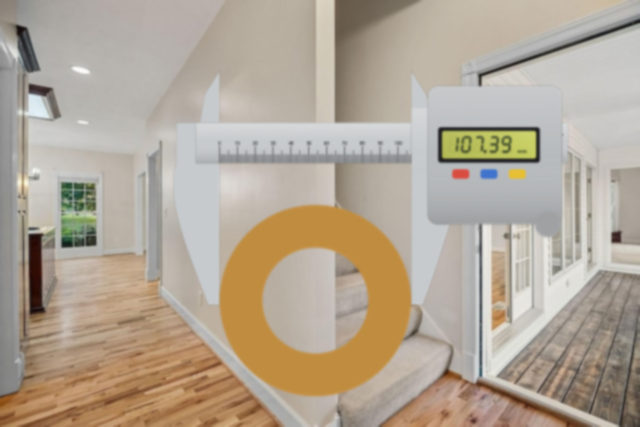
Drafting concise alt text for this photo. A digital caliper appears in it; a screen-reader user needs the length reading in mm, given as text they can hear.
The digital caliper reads 107.39 mm
